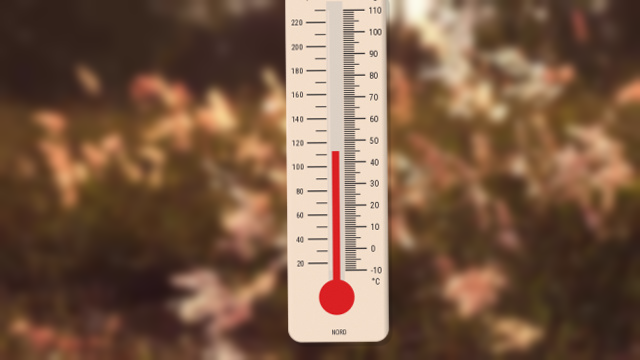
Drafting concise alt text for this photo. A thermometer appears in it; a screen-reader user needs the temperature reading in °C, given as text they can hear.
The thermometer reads 45 °C
